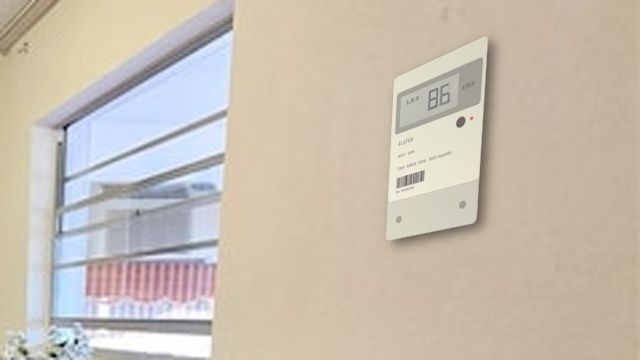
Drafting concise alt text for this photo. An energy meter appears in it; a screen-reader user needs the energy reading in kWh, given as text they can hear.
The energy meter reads 86 kWh
